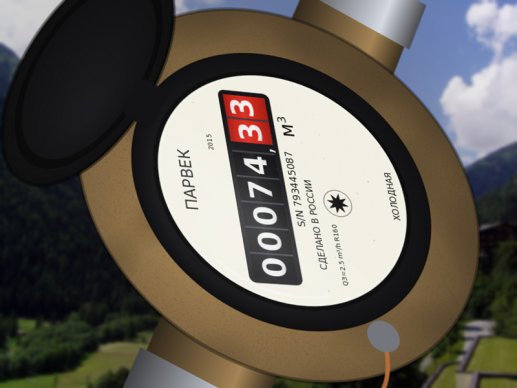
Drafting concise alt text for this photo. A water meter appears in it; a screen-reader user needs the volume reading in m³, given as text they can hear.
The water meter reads 74.33 m³
